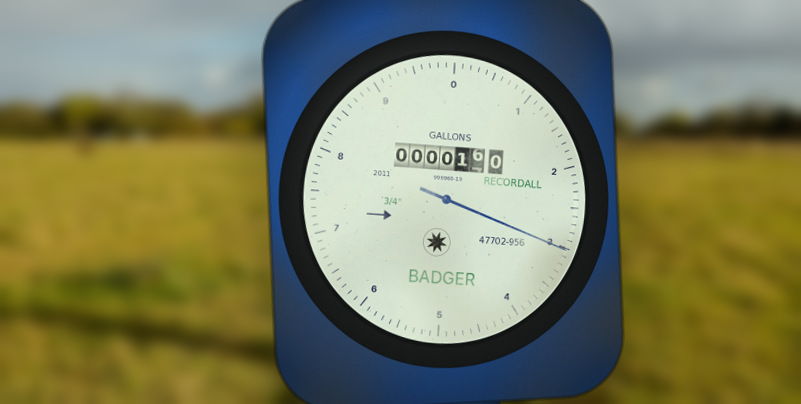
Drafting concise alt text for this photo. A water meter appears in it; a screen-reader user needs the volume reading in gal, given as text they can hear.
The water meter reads 163.0 gal
